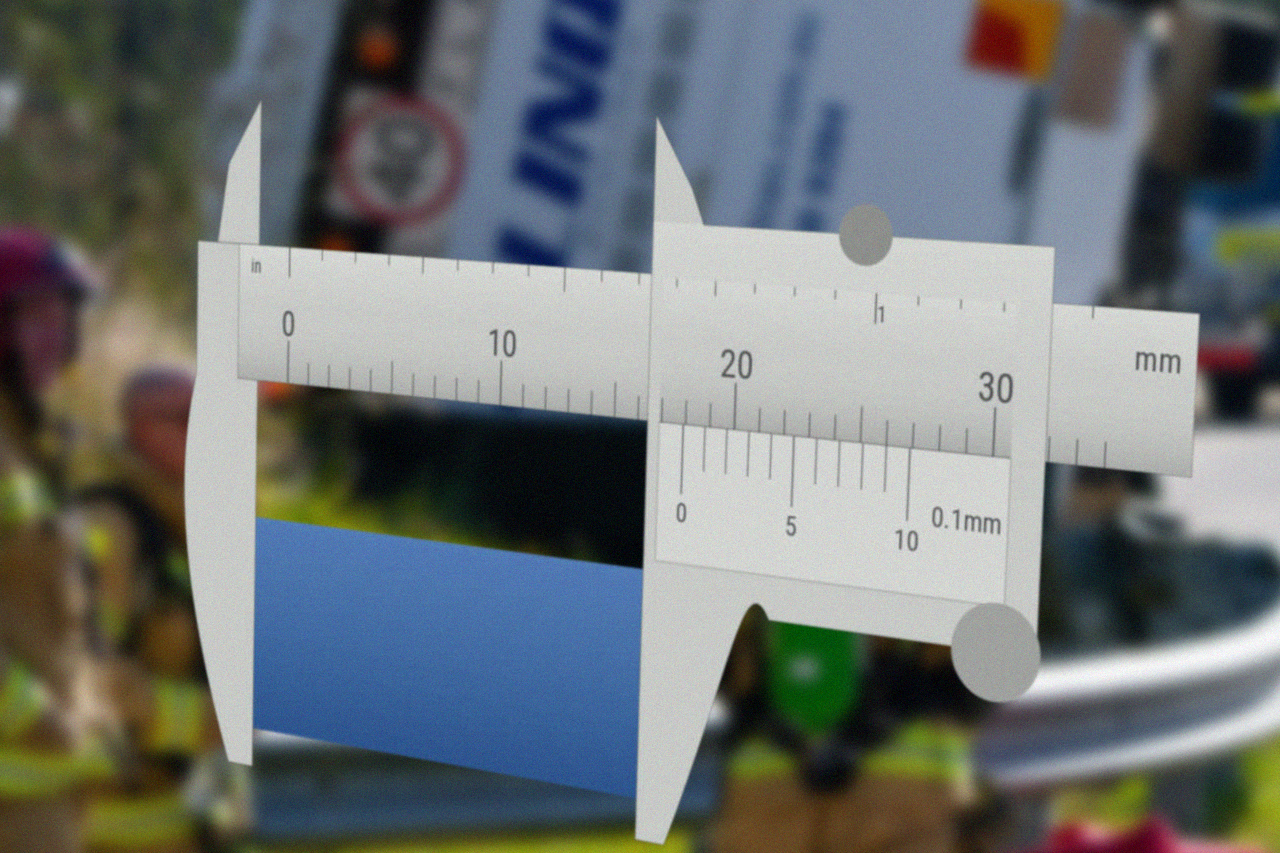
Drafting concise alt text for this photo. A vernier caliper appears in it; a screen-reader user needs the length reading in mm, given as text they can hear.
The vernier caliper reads 17.9 mm
